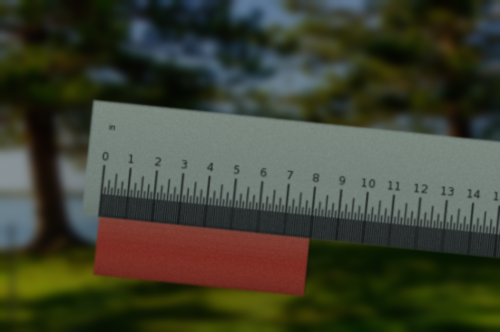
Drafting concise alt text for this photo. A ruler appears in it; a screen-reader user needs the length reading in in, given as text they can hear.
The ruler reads 8 in
